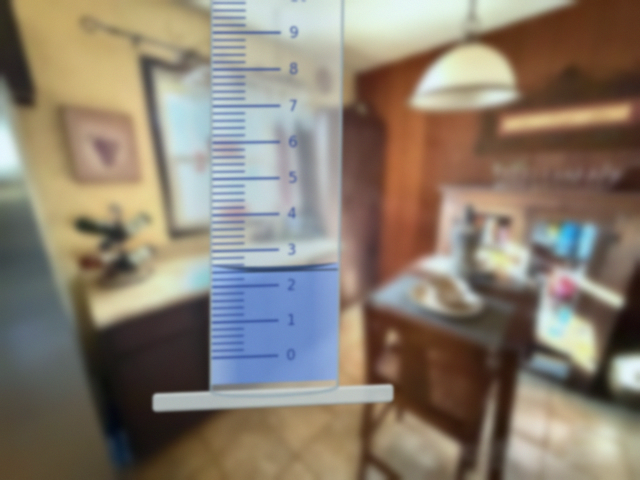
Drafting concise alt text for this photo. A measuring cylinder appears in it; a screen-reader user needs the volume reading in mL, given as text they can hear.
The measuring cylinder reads 2.4 mL
